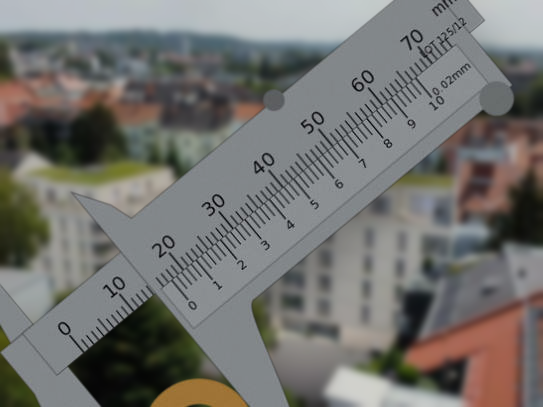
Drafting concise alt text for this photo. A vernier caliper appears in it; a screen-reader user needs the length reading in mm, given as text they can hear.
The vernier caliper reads 17.6 mm
